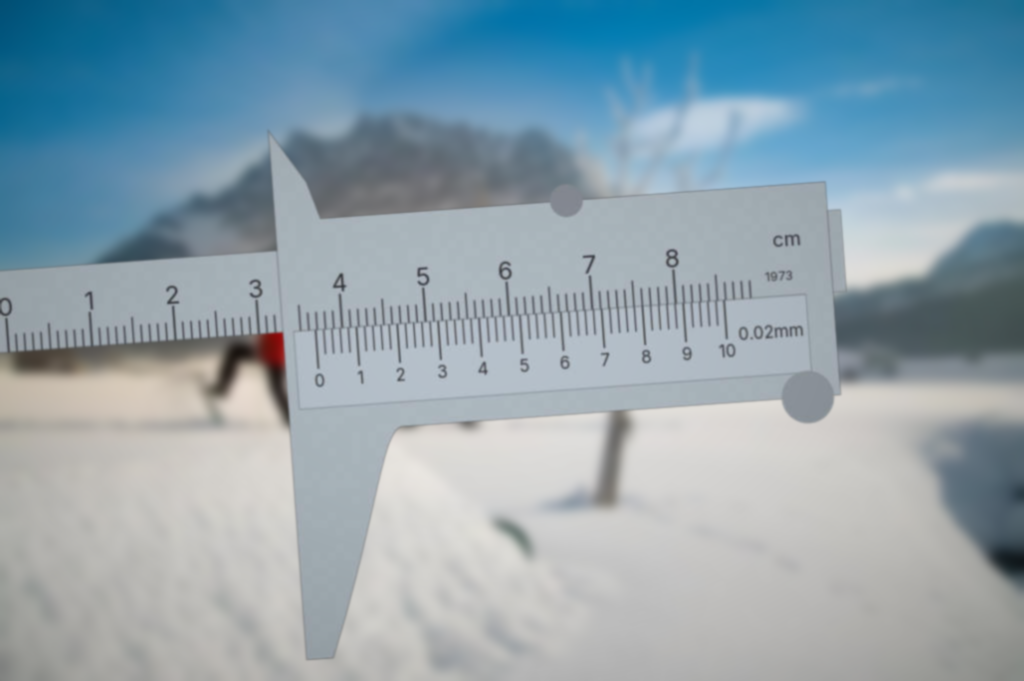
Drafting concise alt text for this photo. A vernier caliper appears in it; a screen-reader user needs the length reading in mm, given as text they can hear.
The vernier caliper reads 36.8 mm
